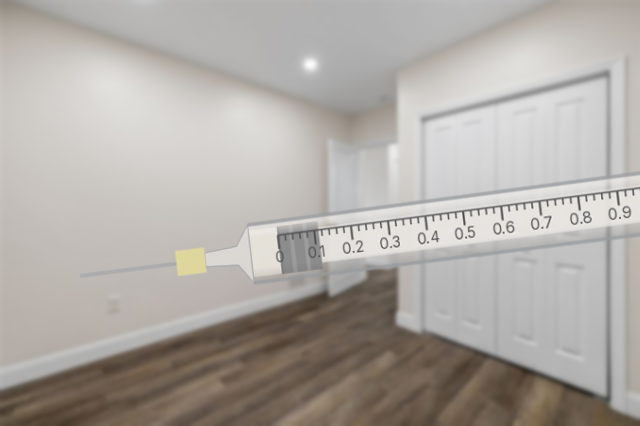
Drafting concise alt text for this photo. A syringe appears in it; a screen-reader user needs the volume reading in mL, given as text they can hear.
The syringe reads 0 mL
